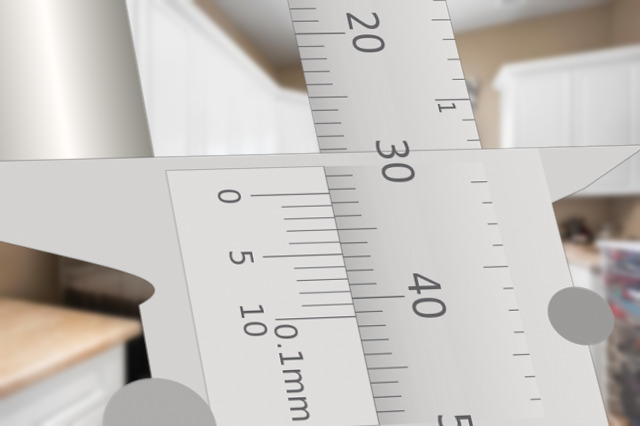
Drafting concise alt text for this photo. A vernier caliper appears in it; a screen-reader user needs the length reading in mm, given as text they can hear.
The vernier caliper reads 32.3 mm
